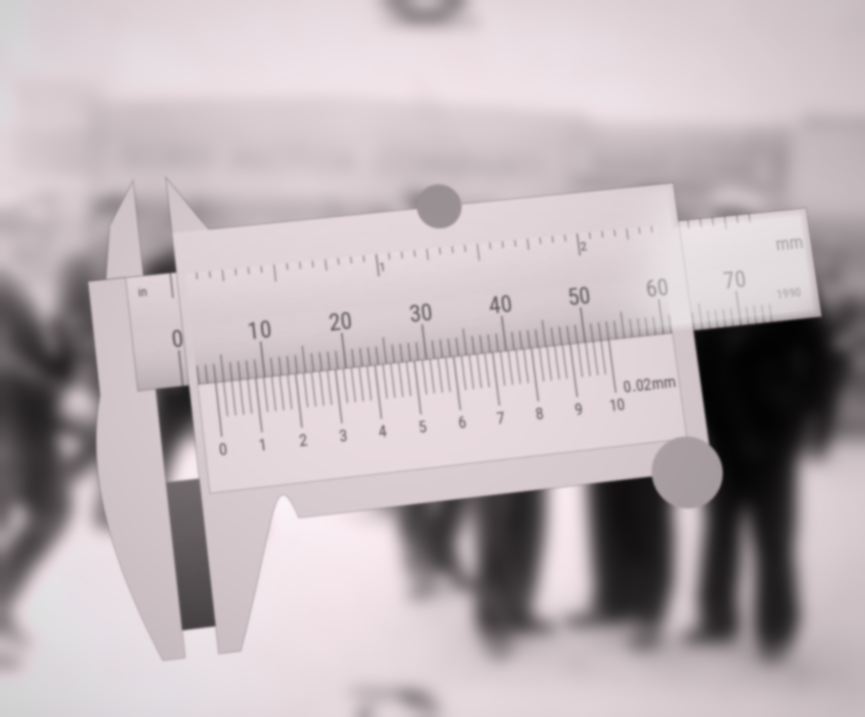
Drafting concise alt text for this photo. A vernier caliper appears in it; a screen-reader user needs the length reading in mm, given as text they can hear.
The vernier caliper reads 4.0 mm
